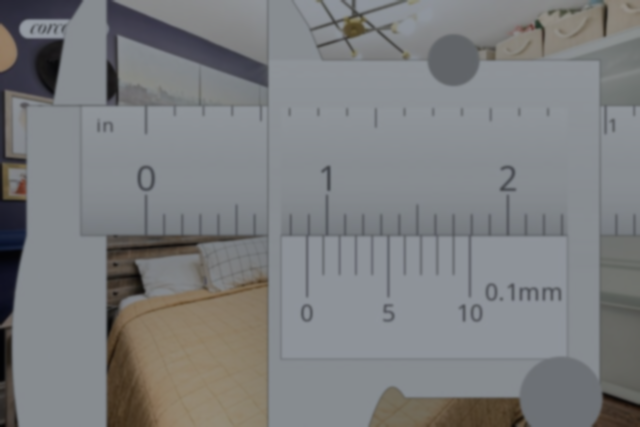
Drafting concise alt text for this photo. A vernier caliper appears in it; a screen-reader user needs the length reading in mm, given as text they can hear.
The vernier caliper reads 8.9 mm
